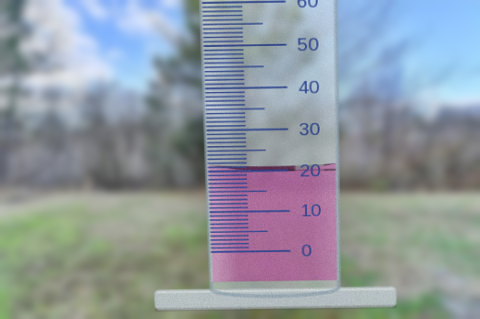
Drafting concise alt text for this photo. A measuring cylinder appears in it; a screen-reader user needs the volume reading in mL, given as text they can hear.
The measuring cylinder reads 20 mL
